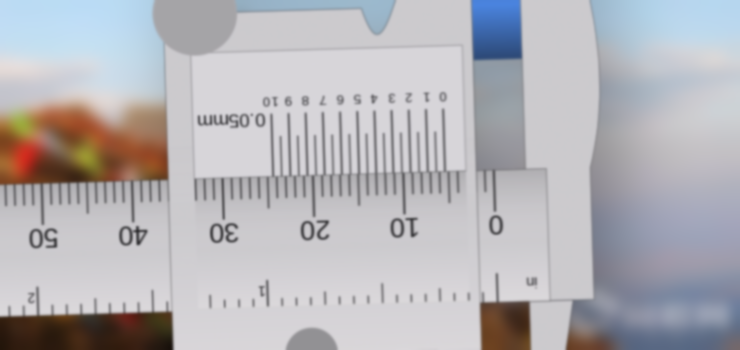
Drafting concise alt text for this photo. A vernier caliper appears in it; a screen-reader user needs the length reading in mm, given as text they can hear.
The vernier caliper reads 5.4 mm
